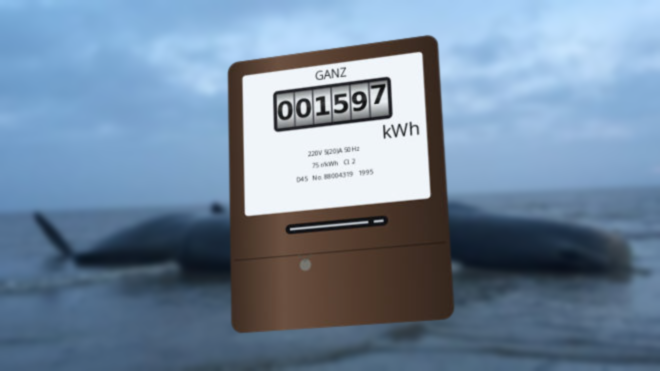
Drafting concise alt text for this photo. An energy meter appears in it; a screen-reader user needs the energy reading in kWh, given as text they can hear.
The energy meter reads 1597 kWh
